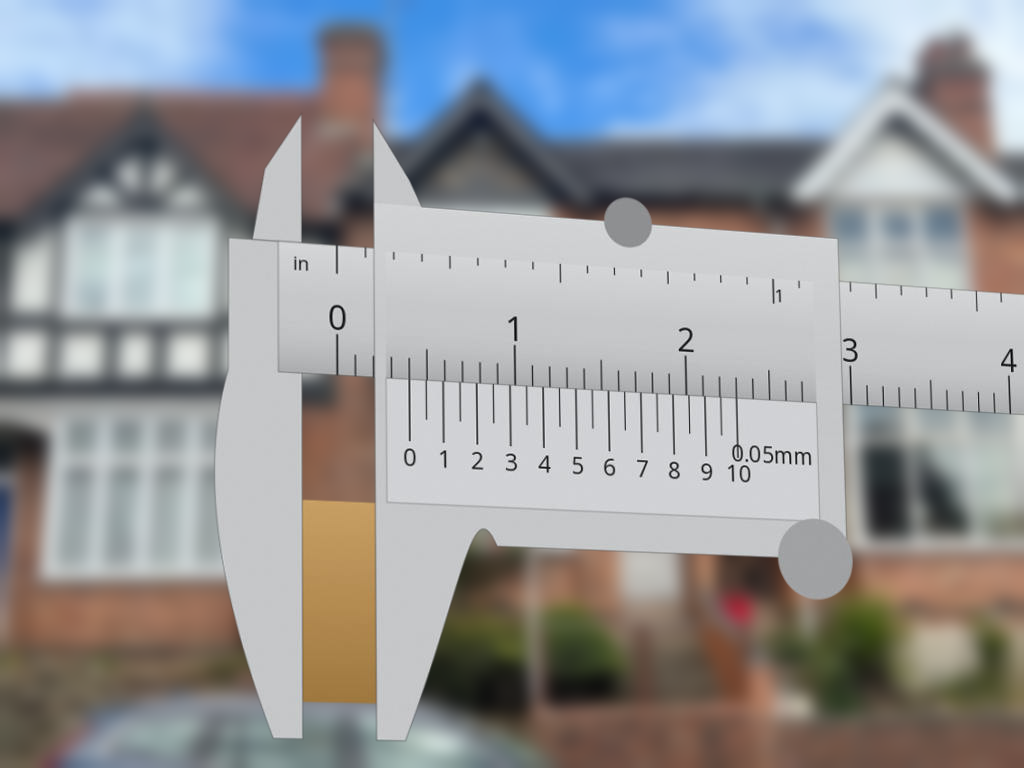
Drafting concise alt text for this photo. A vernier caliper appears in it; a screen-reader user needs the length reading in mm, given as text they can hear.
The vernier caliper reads 4.0 mm
